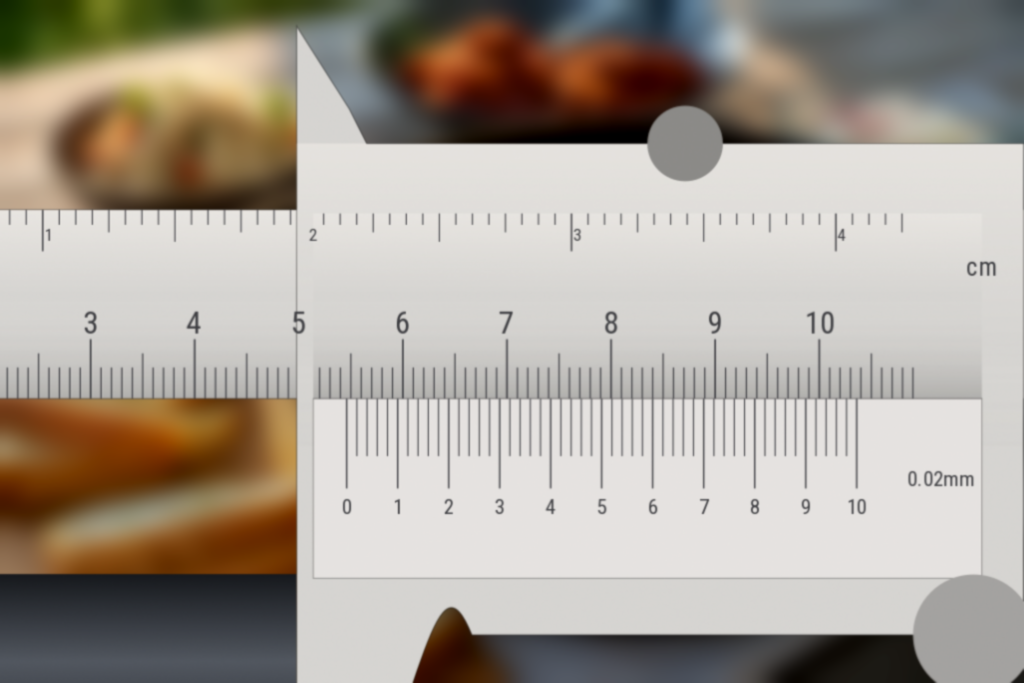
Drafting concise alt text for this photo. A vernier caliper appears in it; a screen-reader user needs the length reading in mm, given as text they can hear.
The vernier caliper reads 54.6 mm
